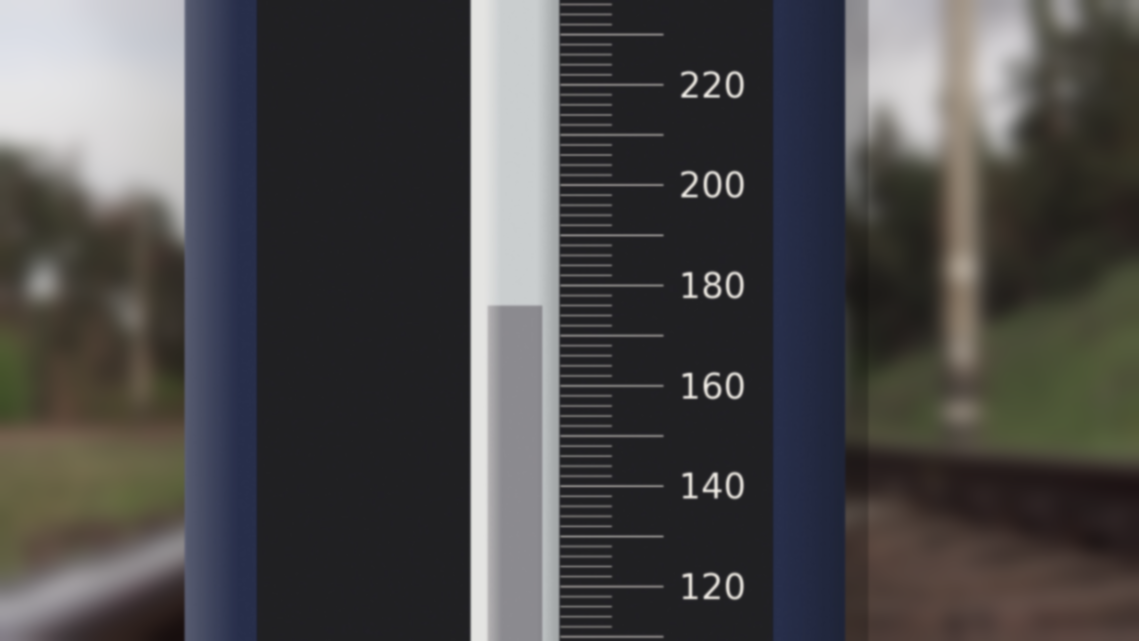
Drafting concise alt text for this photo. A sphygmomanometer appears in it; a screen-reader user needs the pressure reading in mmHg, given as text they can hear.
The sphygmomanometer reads 176 mmHg
